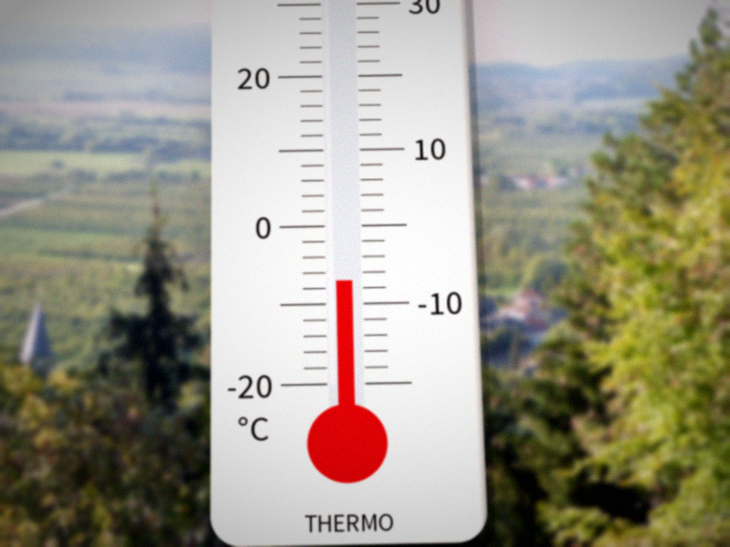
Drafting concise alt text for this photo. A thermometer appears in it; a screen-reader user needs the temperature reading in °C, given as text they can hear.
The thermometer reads -7 °C
